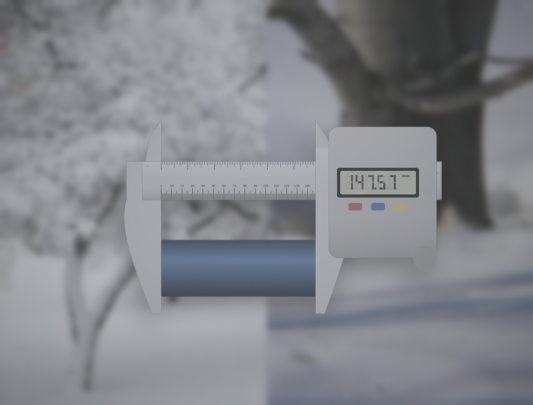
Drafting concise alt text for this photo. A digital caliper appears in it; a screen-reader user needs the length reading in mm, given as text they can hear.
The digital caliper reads 147.57 mm
